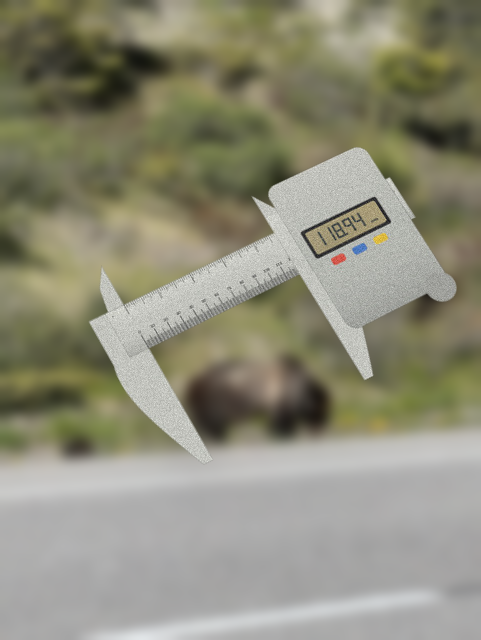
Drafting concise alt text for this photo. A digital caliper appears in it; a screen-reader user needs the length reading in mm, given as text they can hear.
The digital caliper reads 118.94 mm
